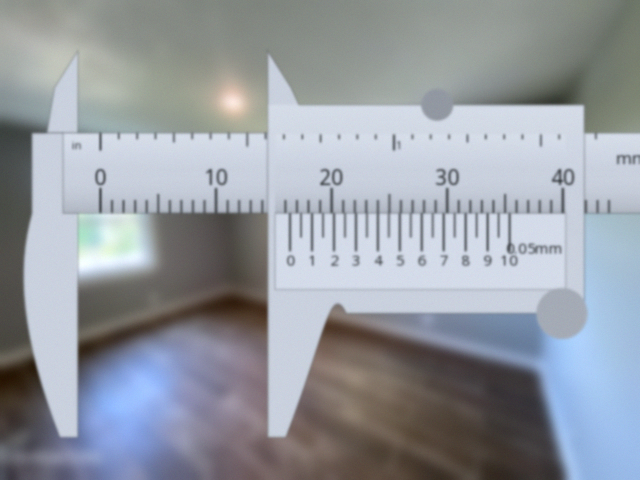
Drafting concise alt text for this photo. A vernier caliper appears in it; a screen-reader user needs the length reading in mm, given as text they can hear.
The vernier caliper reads 16.4 mm
